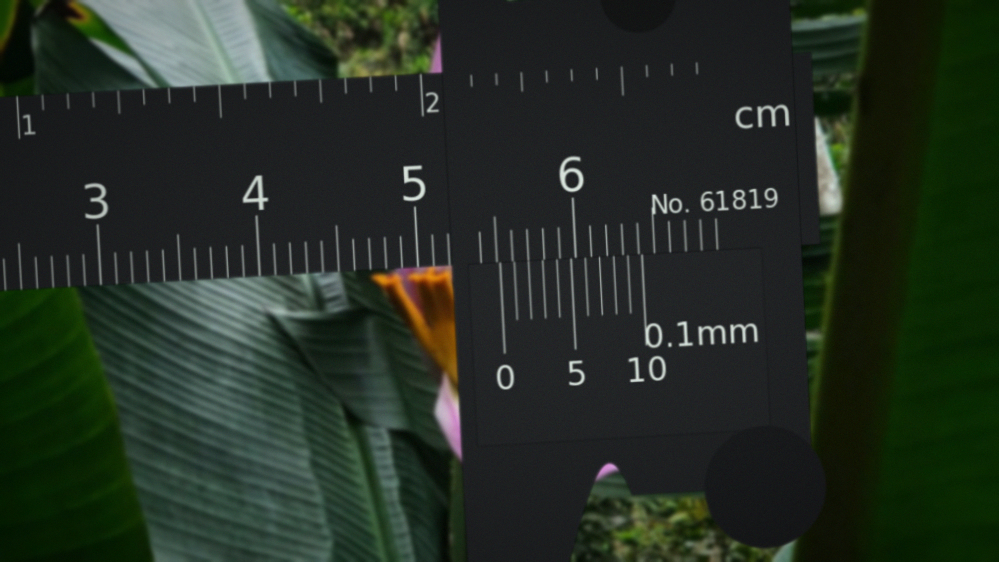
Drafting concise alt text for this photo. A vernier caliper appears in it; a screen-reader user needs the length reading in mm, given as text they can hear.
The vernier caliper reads 55.2 mm
